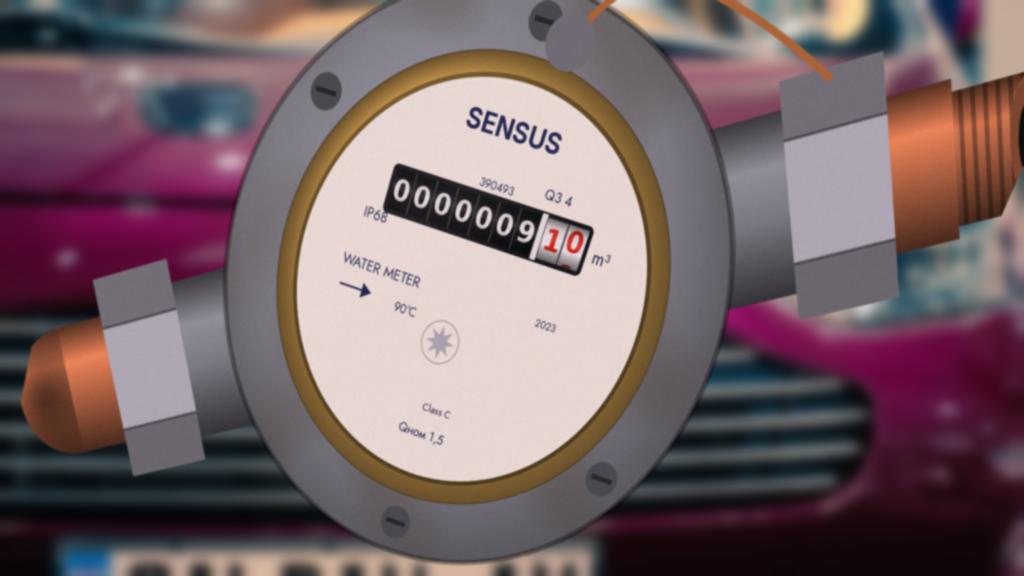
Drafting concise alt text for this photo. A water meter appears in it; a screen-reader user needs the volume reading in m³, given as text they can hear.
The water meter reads 9.10 m³
